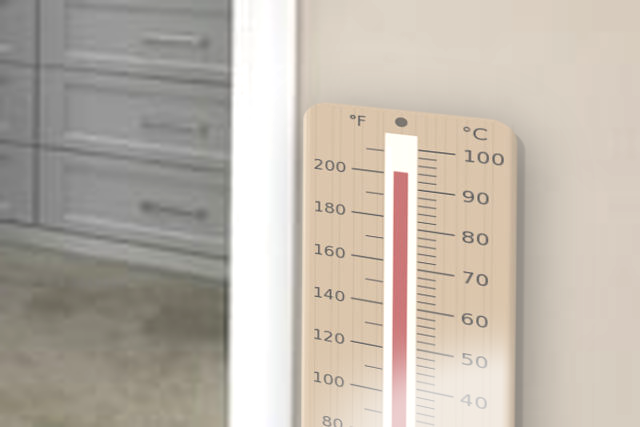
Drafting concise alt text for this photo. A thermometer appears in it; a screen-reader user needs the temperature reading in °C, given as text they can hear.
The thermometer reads 94 °C
